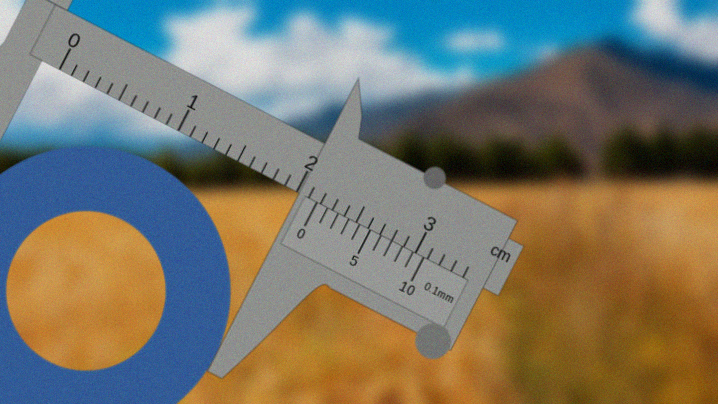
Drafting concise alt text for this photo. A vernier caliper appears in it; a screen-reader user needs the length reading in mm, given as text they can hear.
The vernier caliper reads 21.7 mm
